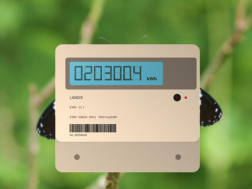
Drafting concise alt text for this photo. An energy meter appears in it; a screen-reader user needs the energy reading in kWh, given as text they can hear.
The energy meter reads 20300.4 kWh
